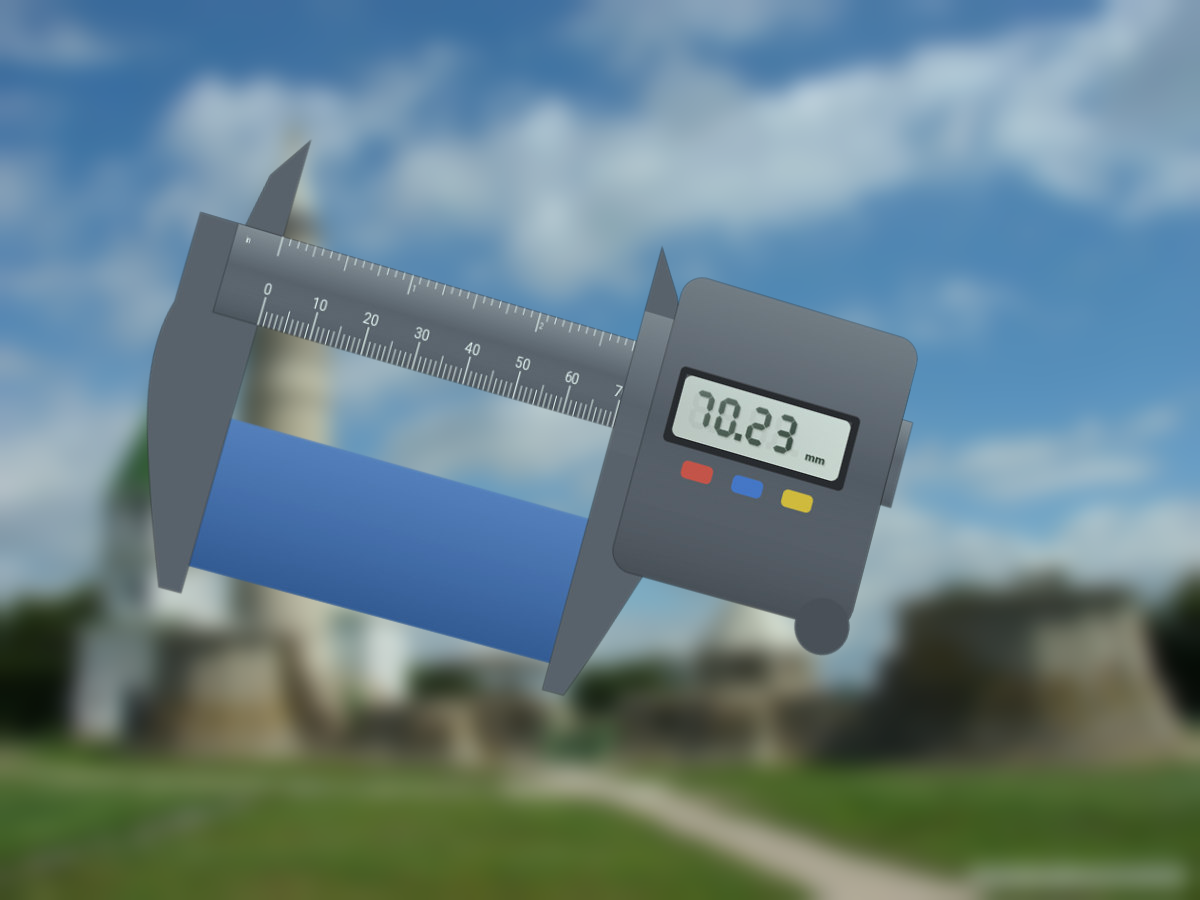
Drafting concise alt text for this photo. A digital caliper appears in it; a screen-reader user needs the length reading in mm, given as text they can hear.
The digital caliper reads 70.23 mm
